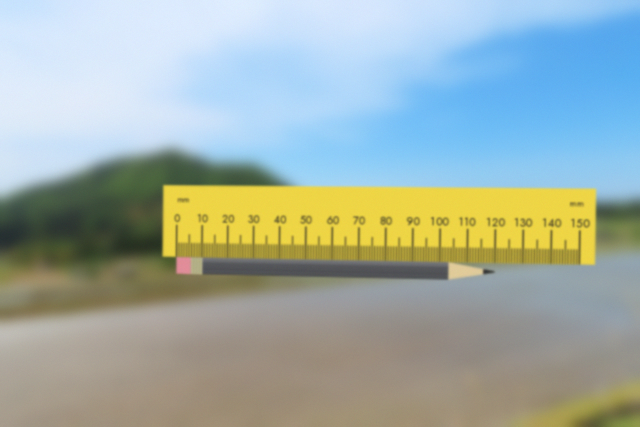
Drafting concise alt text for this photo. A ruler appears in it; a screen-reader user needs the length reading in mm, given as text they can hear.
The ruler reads 120 mm
